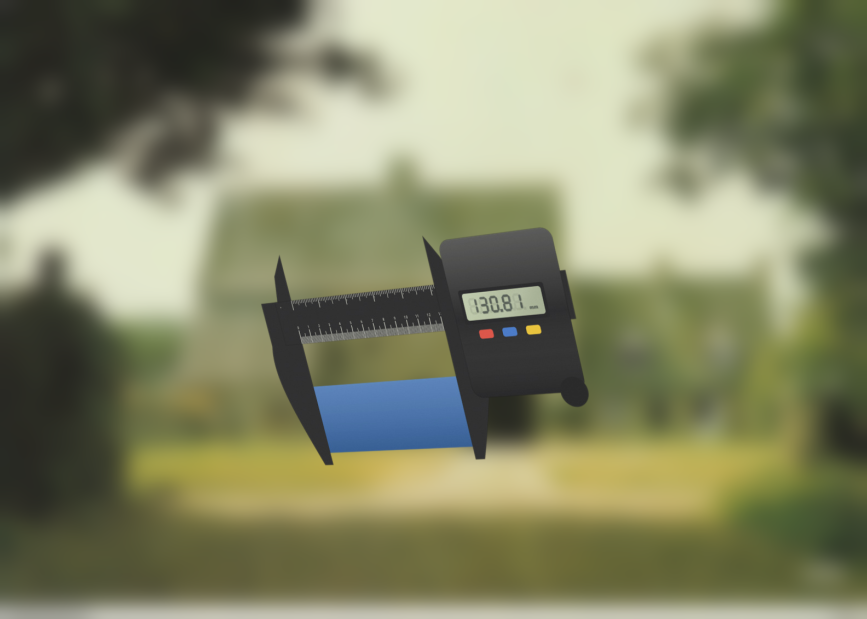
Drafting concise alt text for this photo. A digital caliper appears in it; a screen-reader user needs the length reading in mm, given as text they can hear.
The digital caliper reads 130.81 mm
